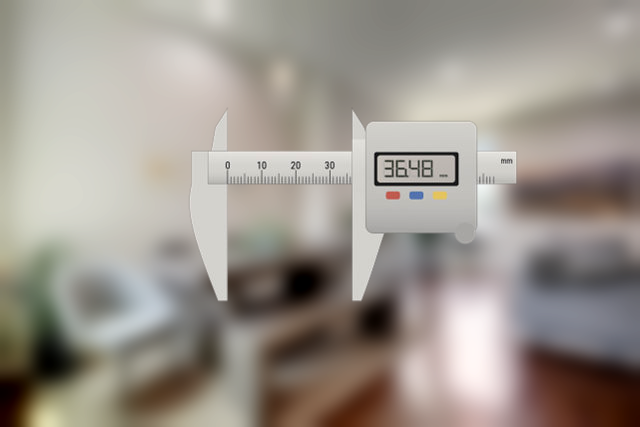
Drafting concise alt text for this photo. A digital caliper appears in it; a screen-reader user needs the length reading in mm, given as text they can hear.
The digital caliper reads 36.48 mm
